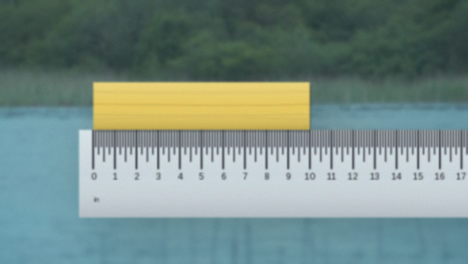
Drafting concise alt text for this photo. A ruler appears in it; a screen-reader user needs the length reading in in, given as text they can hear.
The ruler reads 10 in
